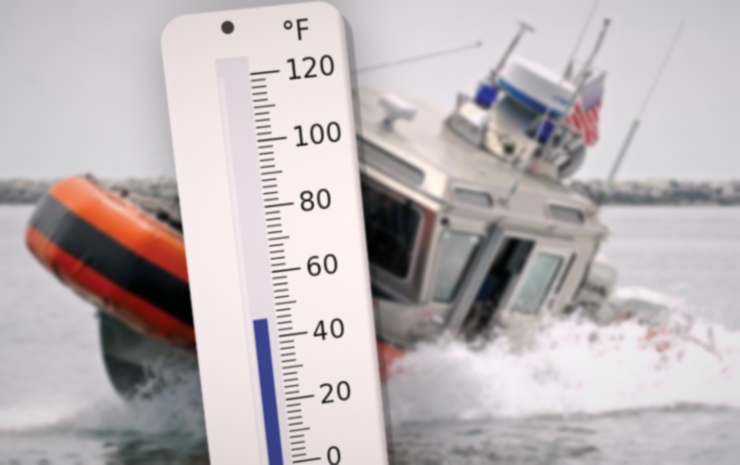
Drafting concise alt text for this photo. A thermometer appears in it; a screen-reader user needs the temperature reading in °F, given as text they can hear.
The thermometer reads 46 °F
